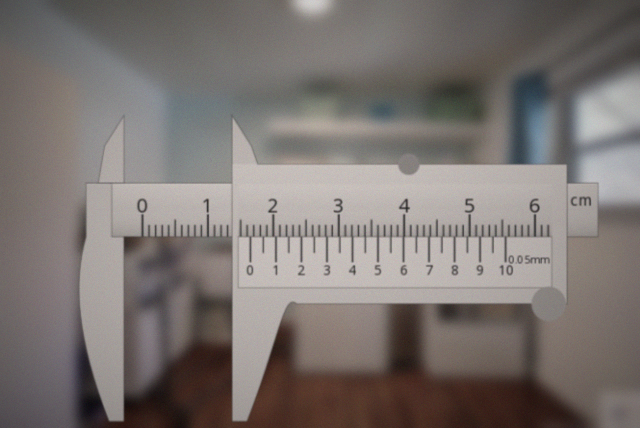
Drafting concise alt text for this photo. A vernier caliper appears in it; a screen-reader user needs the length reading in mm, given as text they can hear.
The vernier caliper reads 16.5 mm
